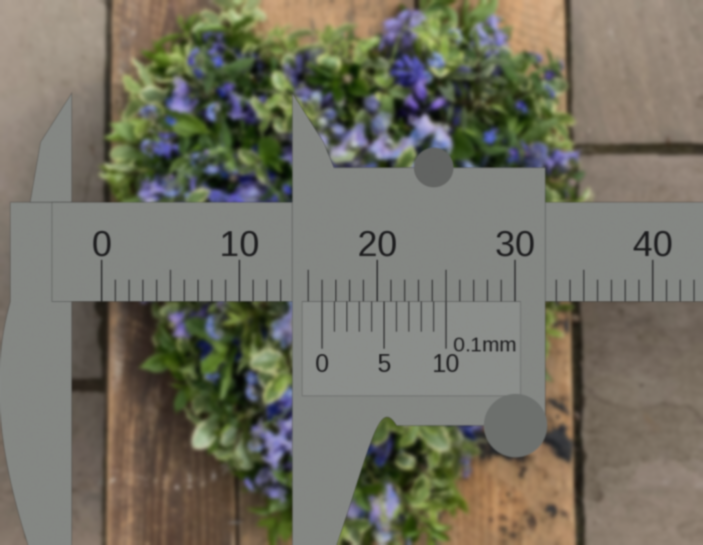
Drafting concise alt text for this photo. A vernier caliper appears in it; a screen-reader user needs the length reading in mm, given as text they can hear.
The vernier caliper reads 16.0 mm
